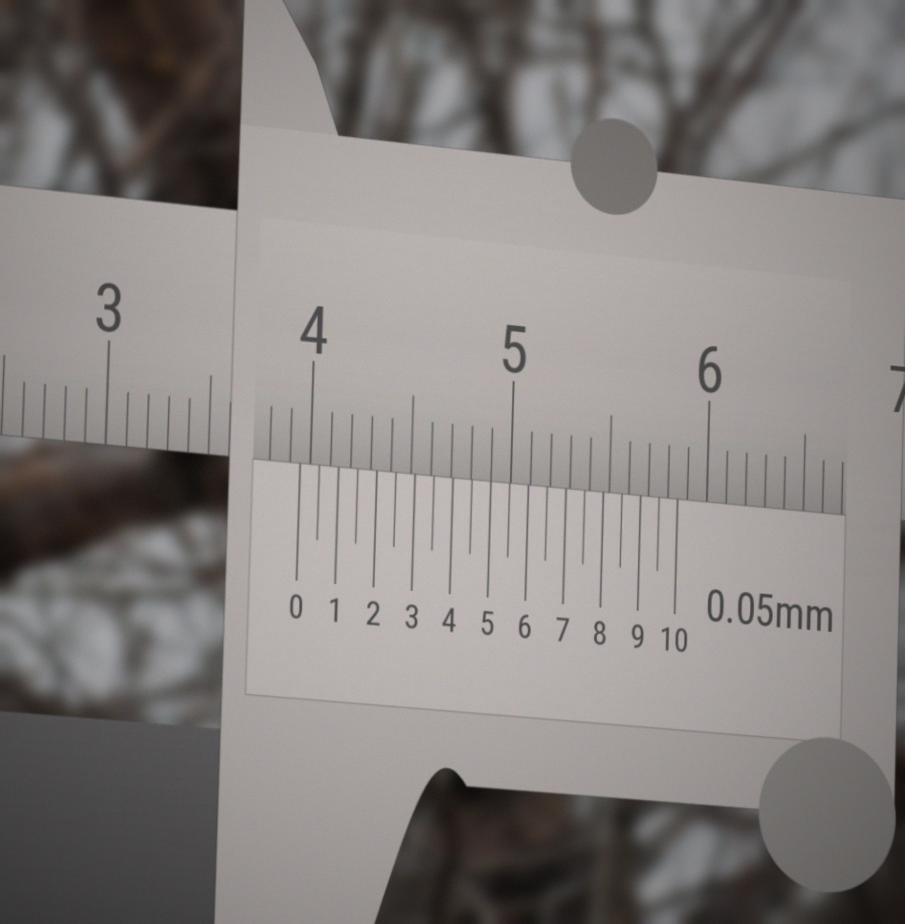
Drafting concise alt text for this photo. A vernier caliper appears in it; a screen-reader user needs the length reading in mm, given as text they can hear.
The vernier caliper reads 39.5 mm
